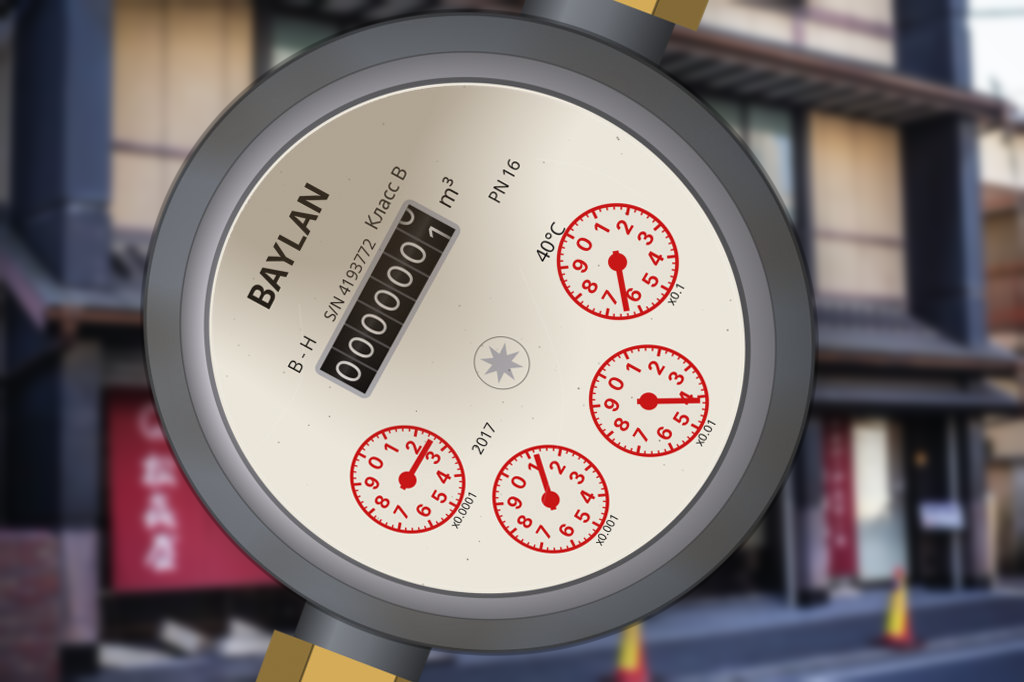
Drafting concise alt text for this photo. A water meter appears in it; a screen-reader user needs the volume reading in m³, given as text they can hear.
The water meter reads 0.6412 m³
